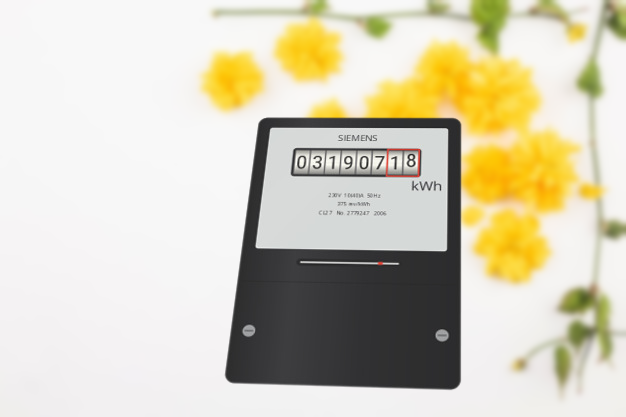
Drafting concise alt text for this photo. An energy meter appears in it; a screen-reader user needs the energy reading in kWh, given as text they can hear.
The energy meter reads 31907.18 kWh
